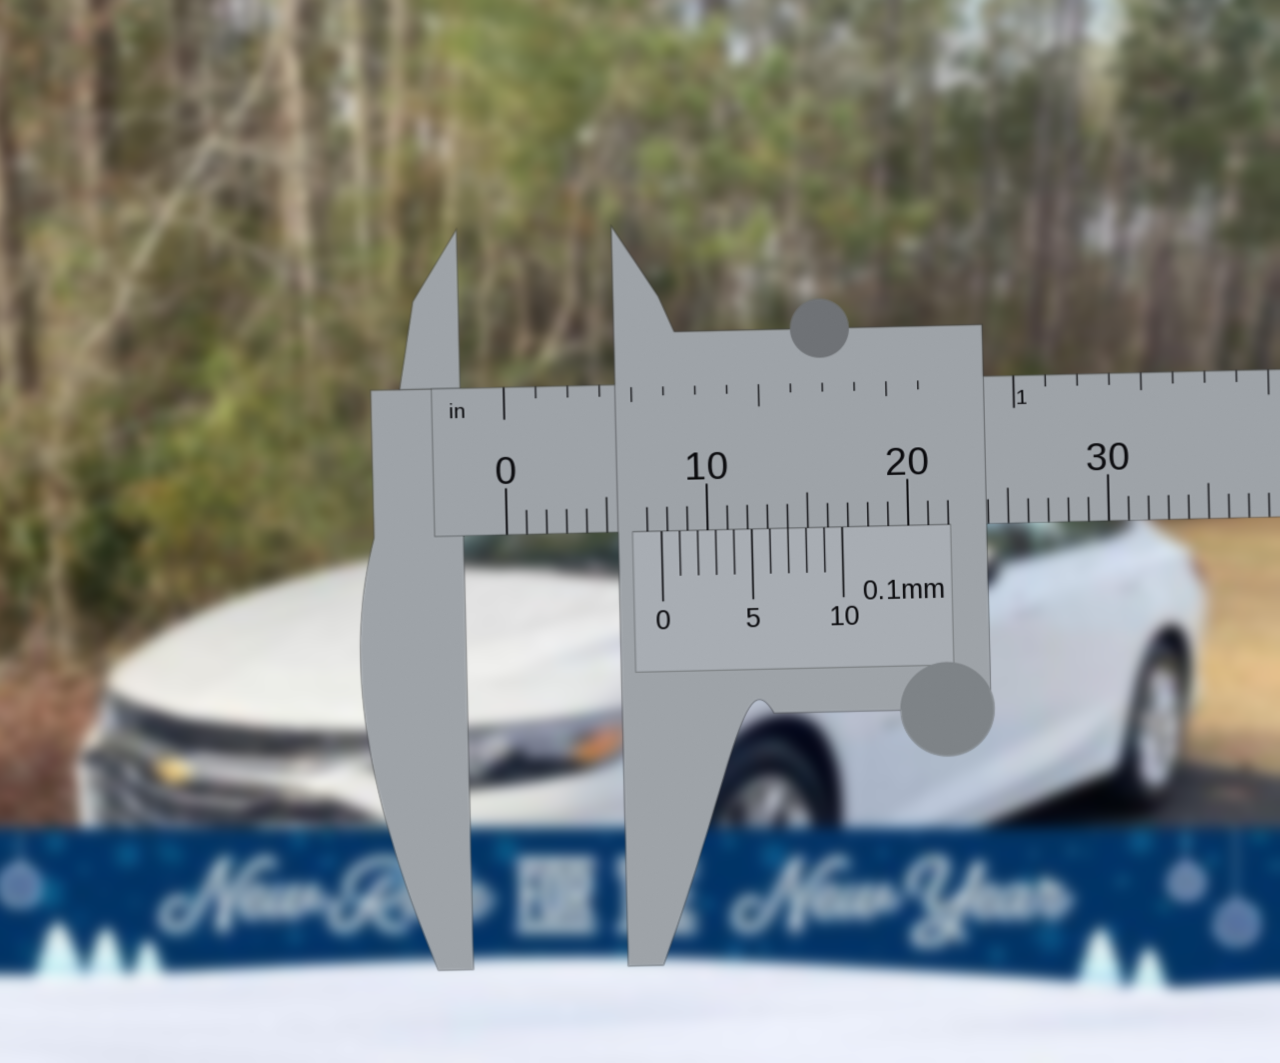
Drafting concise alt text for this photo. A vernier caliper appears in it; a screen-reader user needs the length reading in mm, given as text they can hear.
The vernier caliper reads 7.7 mm
